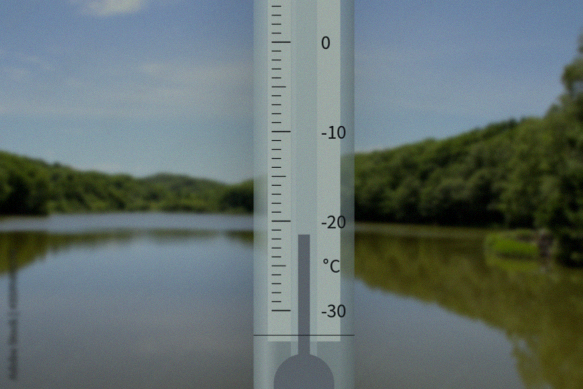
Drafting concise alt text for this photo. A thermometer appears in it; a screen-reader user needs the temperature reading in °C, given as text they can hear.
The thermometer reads -21.5 °C
